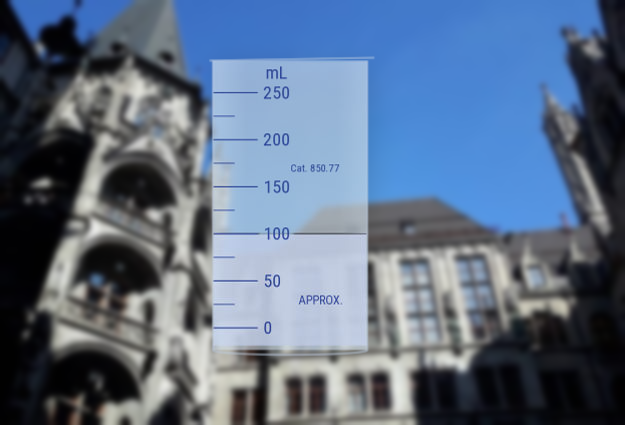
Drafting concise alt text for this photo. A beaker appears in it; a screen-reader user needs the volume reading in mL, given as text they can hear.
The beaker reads 100 mL
